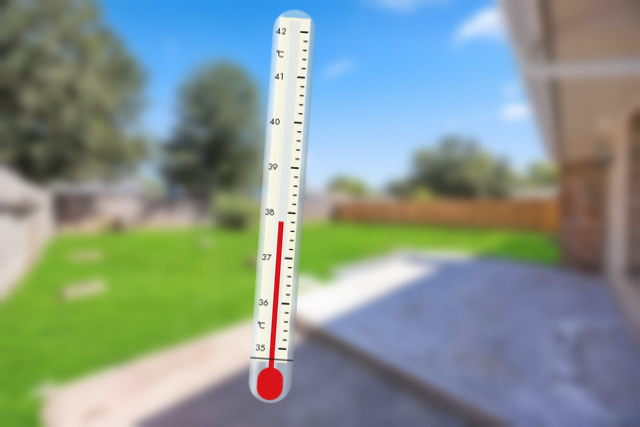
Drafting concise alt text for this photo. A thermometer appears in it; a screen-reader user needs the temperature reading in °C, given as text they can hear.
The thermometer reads 37.8 °C
